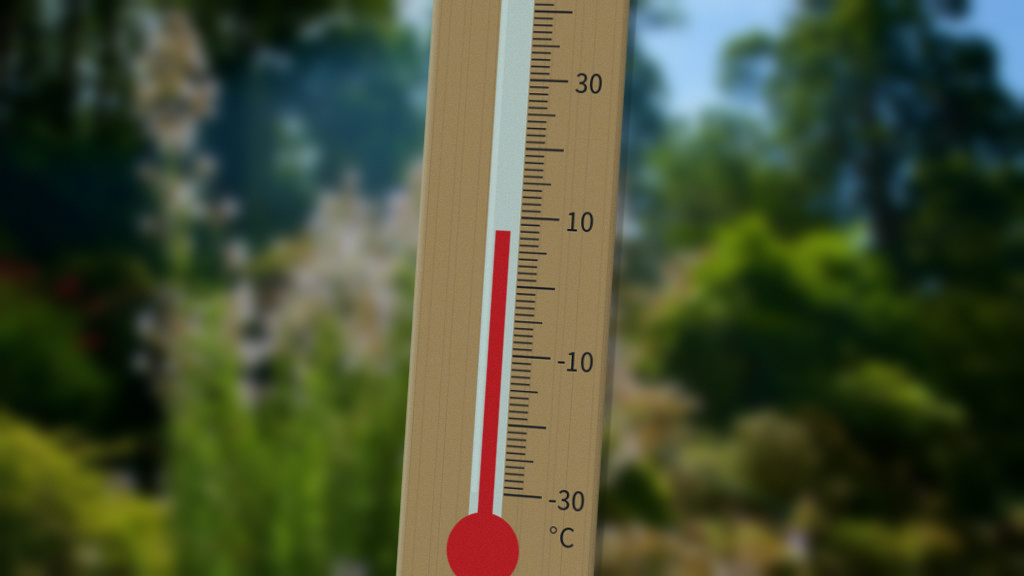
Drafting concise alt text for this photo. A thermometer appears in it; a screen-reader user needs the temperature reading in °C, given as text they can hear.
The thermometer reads 8 °C
